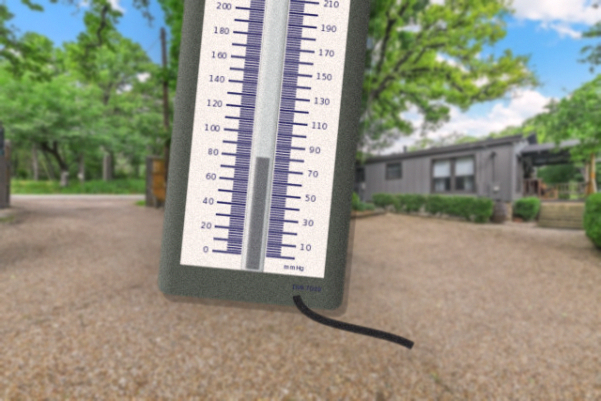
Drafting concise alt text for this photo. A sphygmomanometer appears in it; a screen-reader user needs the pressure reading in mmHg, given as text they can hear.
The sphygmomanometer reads 80 mmHg
